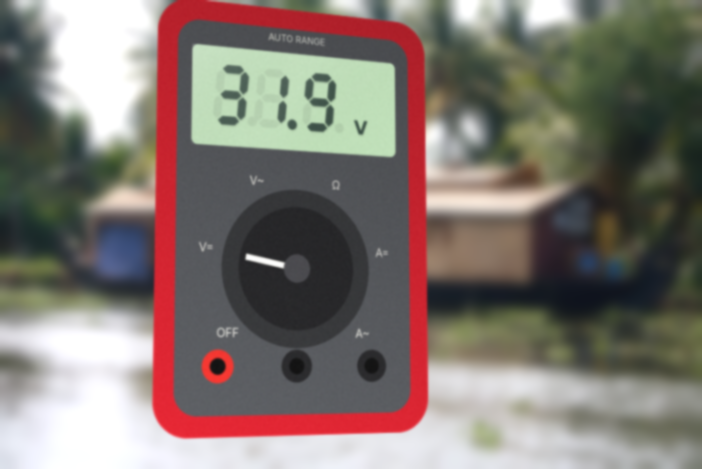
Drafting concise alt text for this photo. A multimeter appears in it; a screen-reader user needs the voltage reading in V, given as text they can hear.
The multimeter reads 31.9 V
